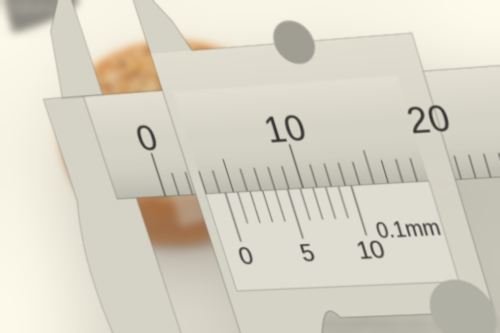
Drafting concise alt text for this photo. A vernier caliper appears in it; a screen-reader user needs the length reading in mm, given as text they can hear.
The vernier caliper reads 4.4 mm
